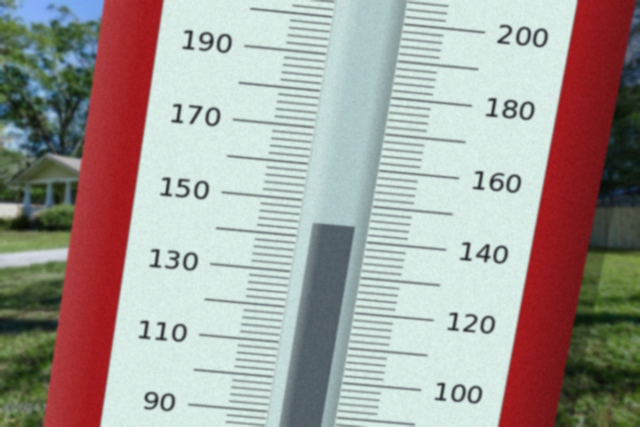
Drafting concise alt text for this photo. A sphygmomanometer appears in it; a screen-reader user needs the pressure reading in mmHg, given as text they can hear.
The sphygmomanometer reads 144 mmHg
